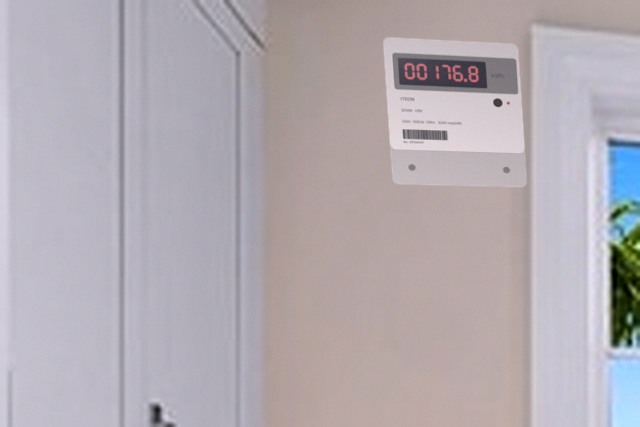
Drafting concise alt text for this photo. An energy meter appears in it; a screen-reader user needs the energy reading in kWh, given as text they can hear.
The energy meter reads 176.8 kWh
